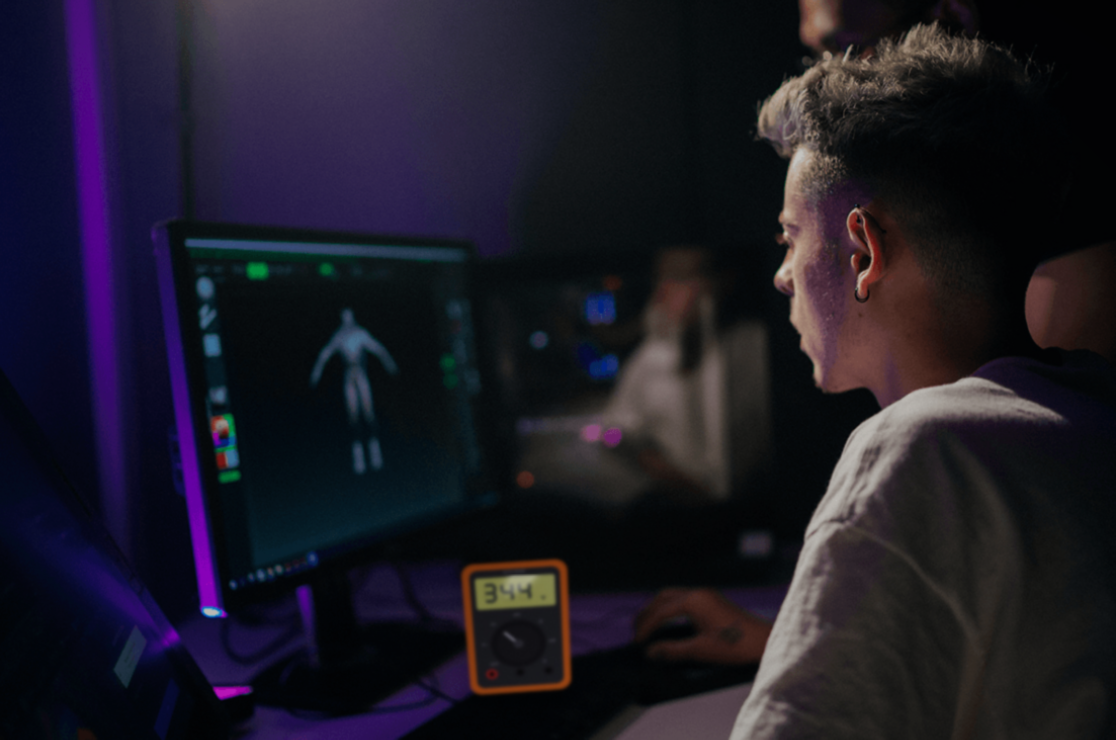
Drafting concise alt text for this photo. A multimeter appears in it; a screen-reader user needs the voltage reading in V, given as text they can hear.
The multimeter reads 344 V
